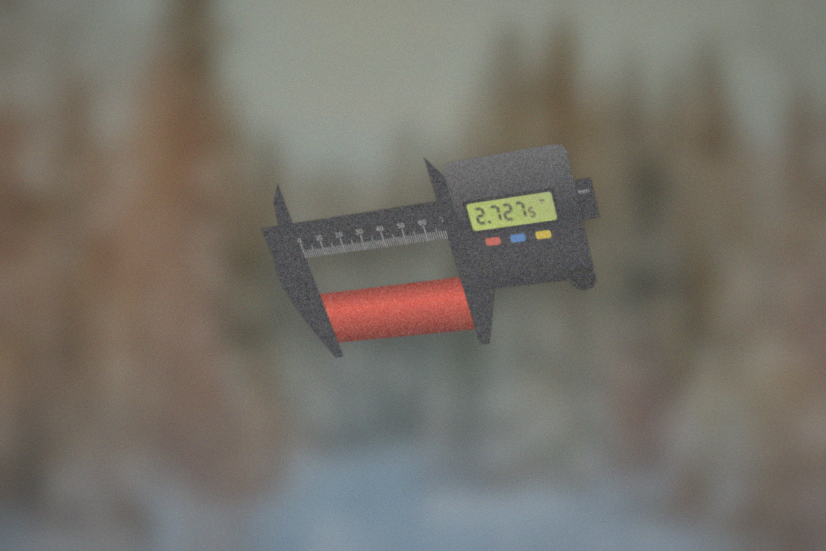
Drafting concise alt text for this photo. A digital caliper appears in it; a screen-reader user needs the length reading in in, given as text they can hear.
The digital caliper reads 2.7275 in
